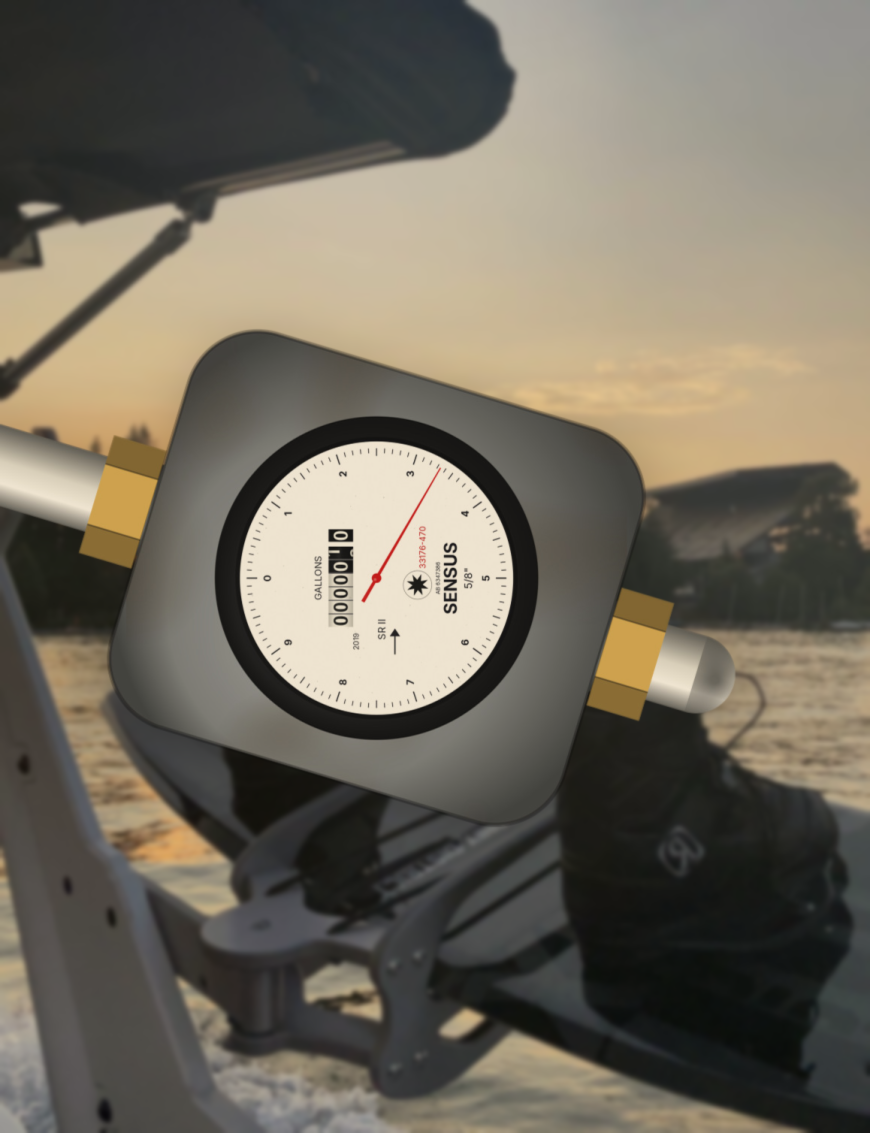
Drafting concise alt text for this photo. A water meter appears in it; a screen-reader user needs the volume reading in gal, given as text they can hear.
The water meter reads 13.3 gal
